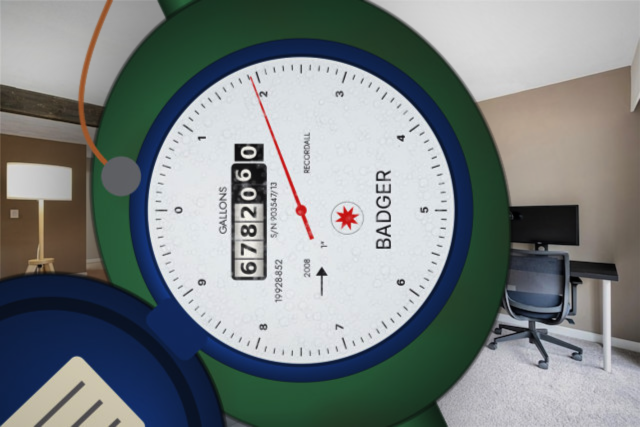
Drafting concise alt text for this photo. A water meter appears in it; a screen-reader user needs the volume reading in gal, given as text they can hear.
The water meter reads 6782061.9 gal
